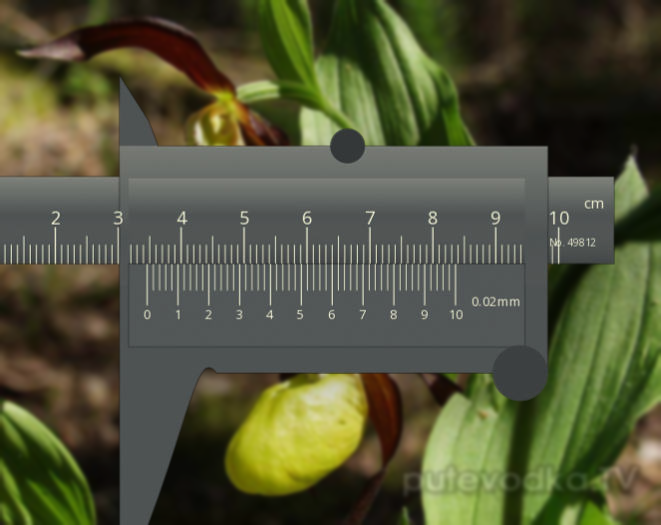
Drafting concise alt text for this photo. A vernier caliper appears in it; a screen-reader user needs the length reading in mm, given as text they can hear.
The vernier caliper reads 34.6 mm
